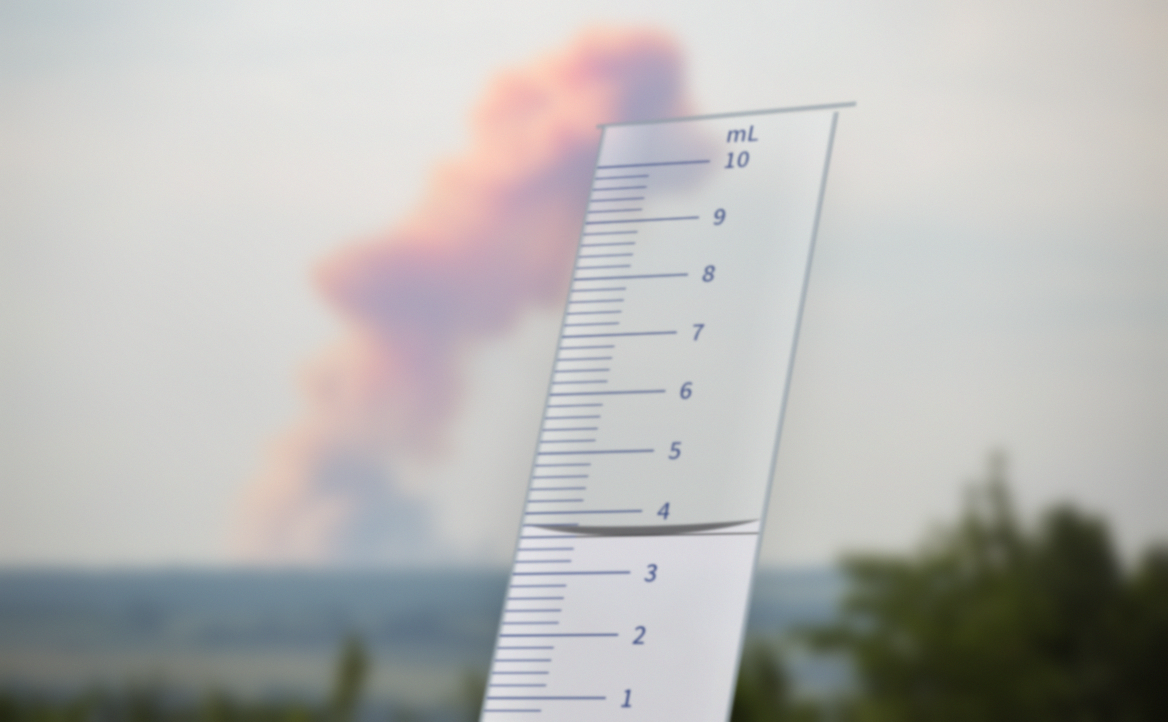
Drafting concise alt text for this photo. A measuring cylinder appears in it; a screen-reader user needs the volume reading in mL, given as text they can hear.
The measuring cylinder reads 3.6 mL
